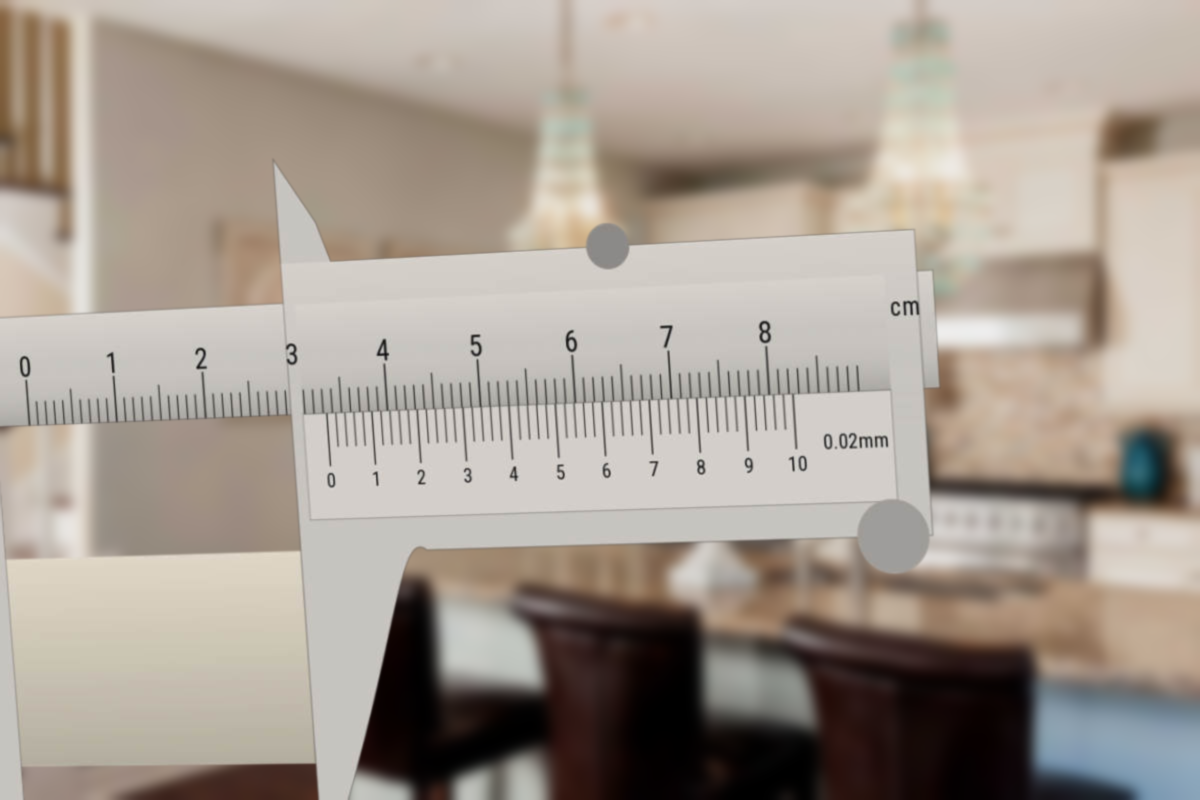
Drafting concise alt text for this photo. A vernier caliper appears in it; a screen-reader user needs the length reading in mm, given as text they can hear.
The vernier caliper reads 33.4 mm
